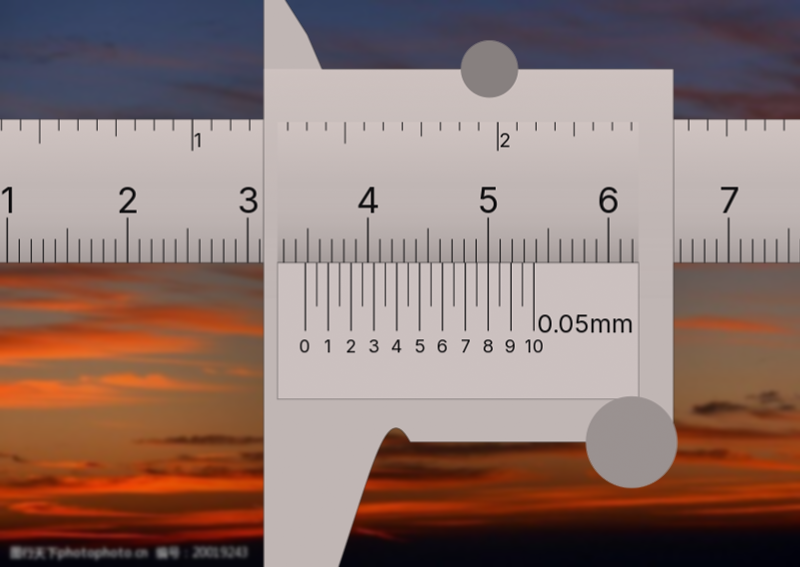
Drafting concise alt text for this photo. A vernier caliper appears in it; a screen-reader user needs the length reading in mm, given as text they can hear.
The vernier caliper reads 34.8 mm
